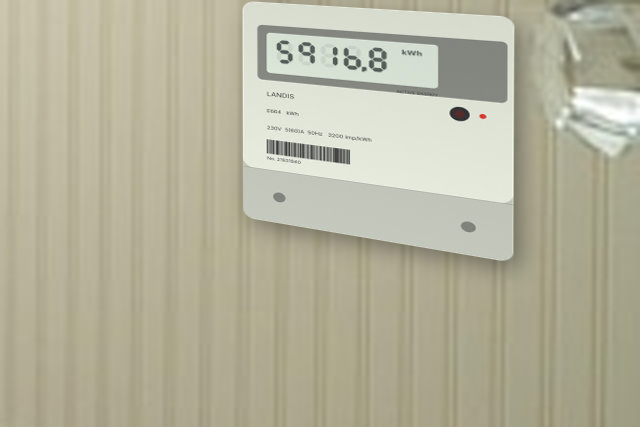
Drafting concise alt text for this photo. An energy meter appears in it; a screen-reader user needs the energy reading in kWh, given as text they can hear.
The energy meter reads 5916.8 kWh
